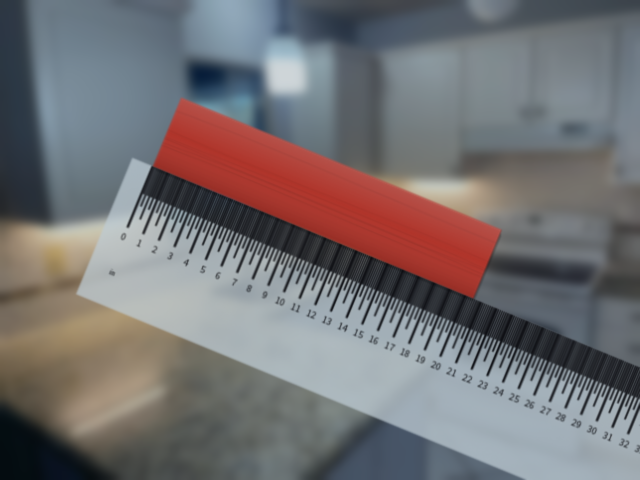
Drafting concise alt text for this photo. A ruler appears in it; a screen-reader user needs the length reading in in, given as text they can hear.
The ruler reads 20.5 in
